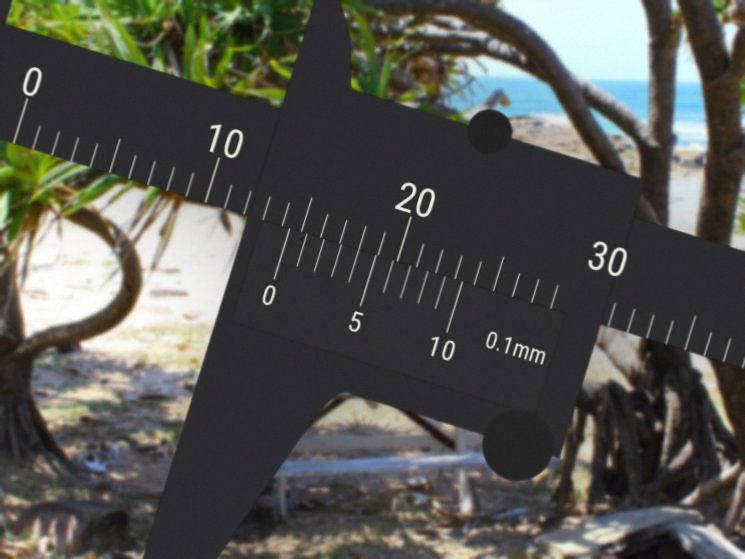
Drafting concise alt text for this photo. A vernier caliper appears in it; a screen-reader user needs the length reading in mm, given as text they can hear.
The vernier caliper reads 14.4 mm
